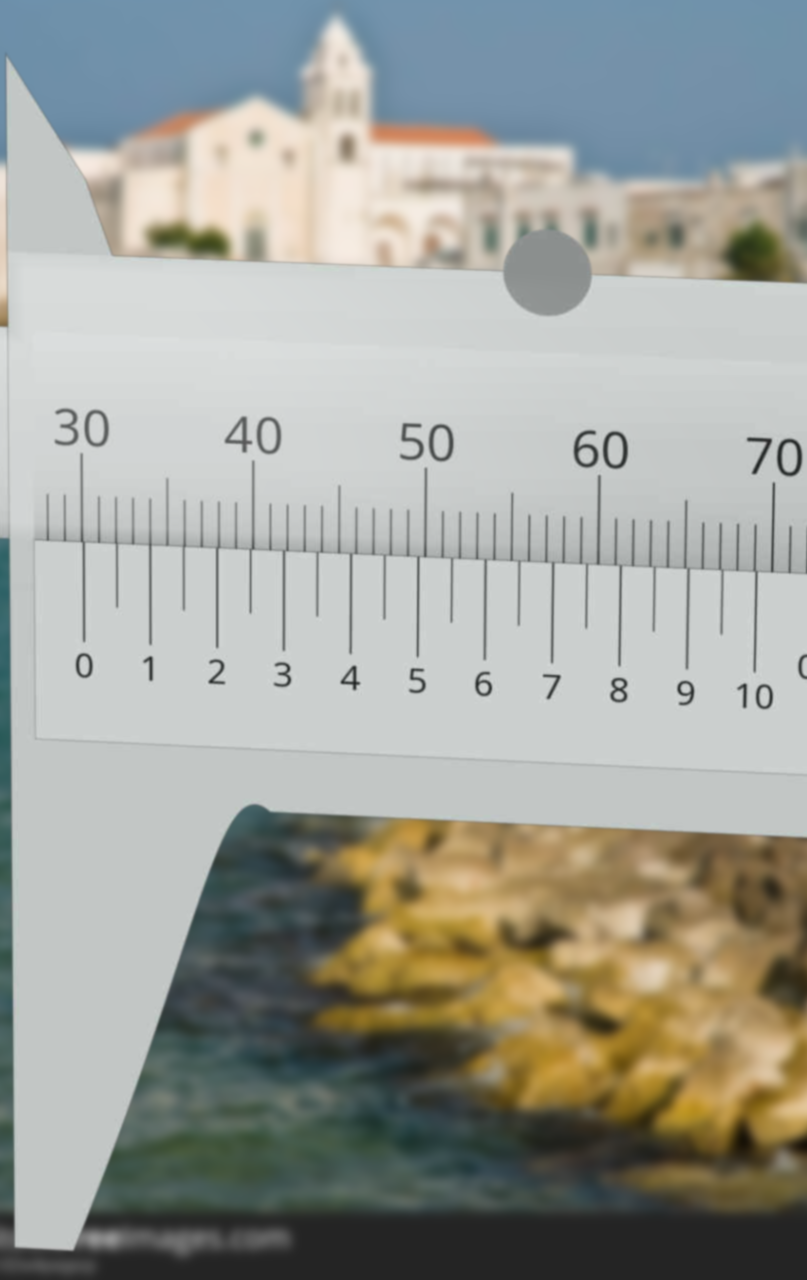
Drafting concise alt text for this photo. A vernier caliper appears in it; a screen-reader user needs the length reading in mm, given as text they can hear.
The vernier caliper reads 30.1 mm
